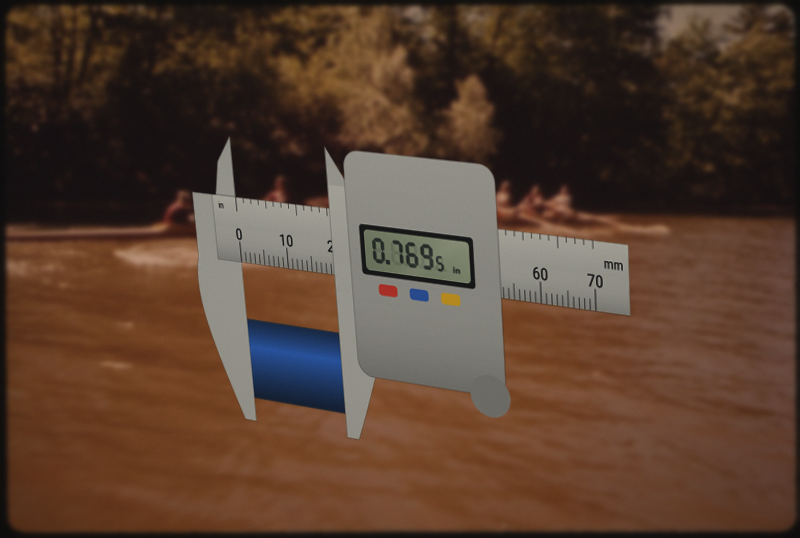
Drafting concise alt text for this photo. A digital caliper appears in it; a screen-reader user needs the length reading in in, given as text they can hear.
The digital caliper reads 0.7695 in
